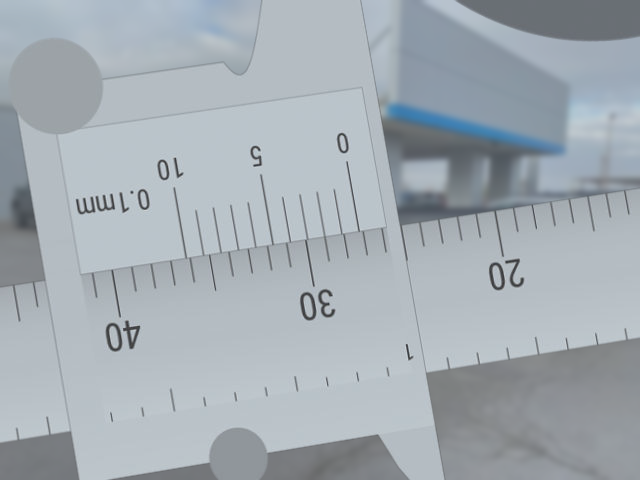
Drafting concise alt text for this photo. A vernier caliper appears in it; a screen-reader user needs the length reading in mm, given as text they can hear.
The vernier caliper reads 27.2 mm
